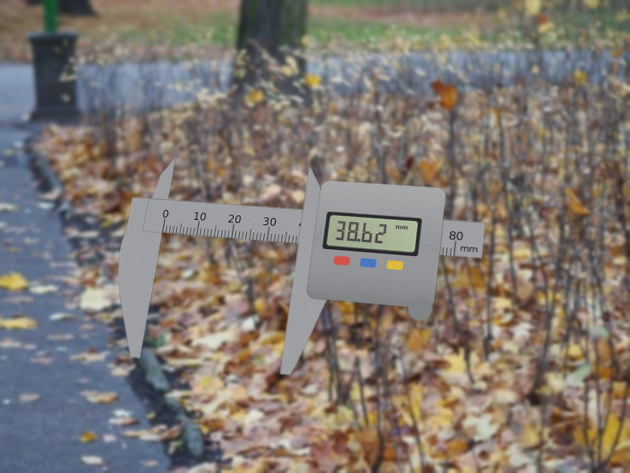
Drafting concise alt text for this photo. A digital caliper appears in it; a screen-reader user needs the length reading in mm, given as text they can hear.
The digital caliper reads 38.62 mm
